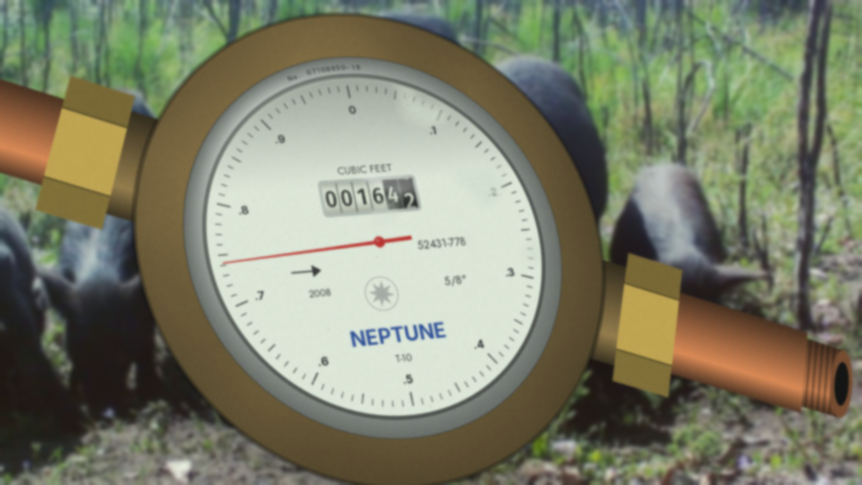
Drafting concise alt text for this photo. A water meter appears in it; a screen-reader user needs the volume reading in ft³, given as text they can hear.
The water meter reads 1641.74 ft³
